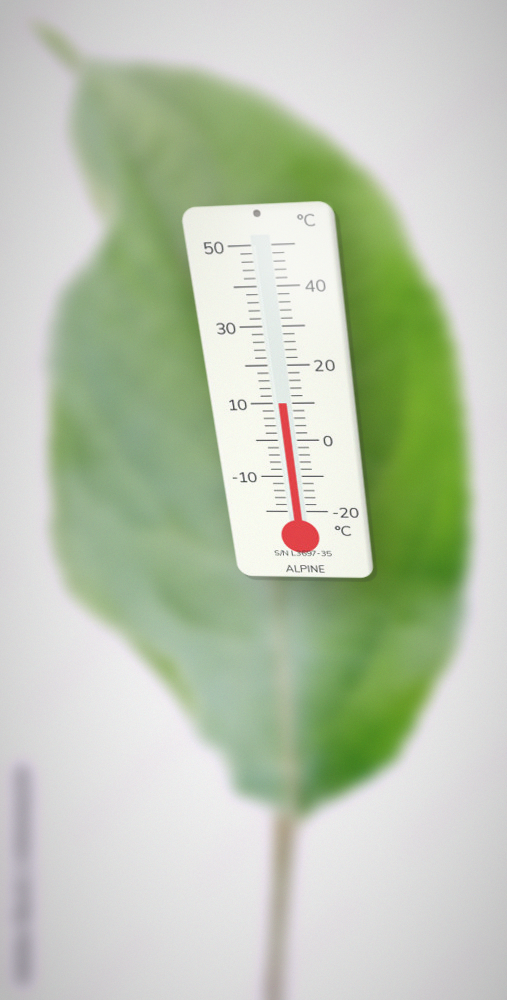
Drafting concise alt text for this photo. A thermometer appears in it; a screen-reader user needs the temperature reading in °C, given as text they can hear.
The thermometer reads 10 °C
